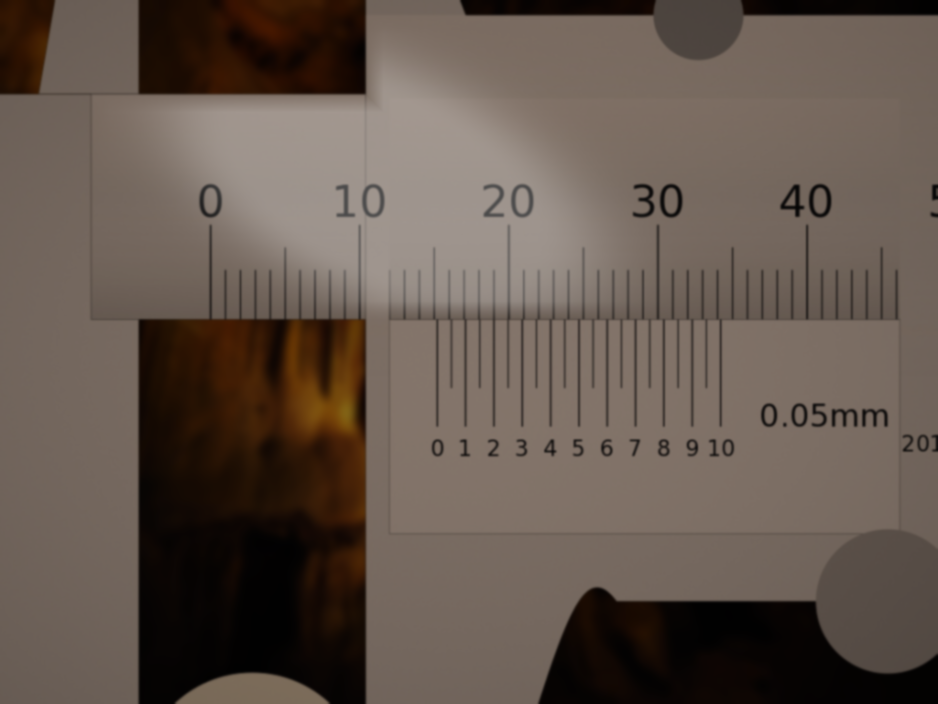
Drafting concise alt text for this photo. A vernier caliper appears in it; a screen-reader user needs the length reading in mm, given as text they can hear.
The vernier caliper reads 15.2 mm
